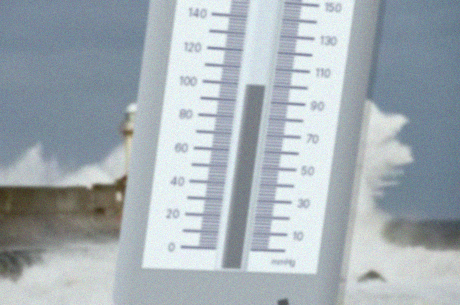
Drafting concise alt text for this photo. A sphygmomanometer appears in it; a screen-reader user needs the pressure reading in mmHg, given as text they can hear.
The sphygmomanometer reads 100 mmHg
